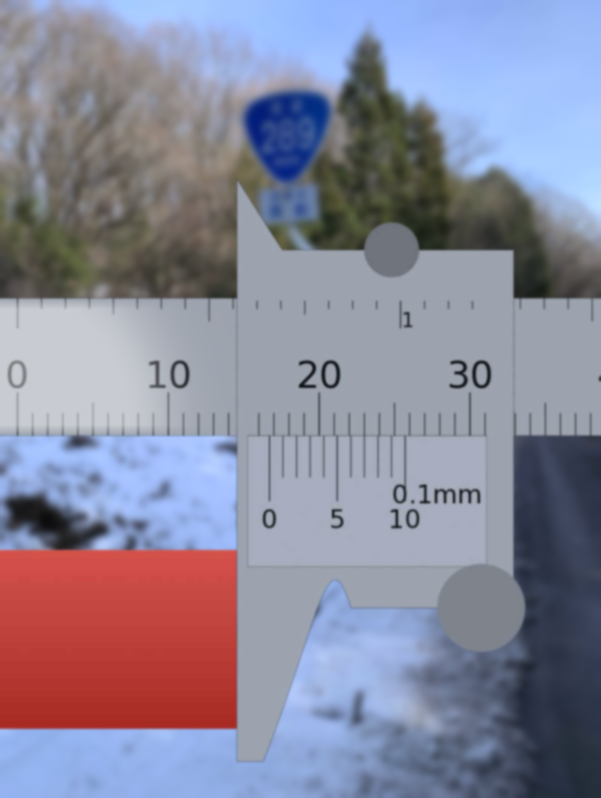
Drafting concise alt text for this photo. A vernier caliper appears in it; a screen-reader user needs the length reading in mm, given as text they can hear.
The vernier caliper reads 16.7 mm
